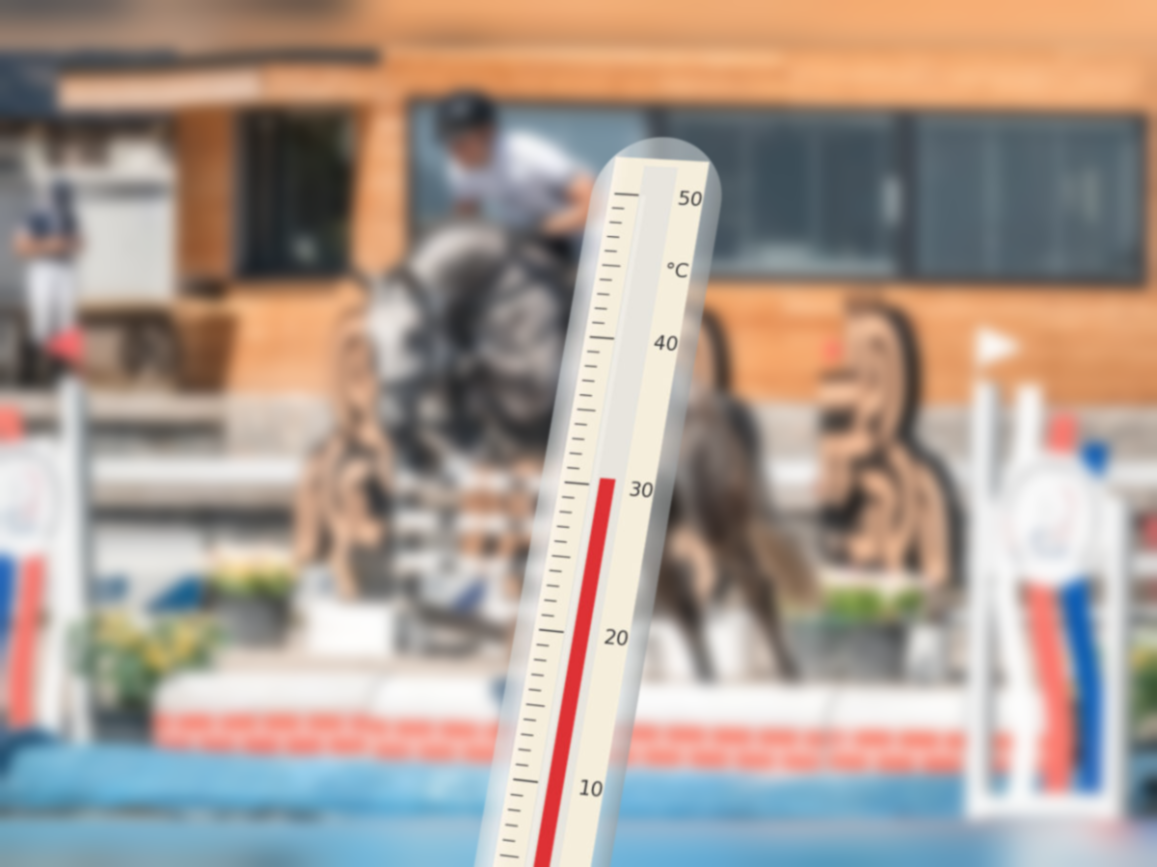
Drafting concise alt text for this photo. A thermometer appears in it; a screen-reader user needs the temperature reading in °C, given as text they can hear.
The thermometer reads 30.5 °C
